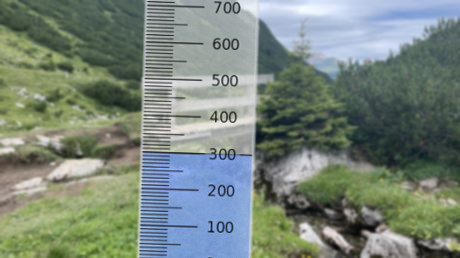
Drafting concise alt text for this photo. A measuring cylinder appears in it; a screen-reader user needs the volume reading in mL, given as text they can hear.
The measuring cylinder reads 300 mL
